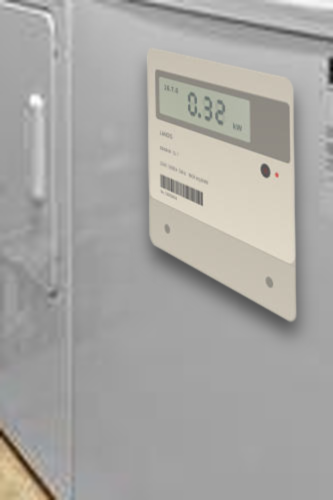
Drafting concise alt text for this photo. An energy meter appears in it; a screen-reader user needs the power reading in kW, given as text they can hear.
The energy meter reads 0.32 kW
